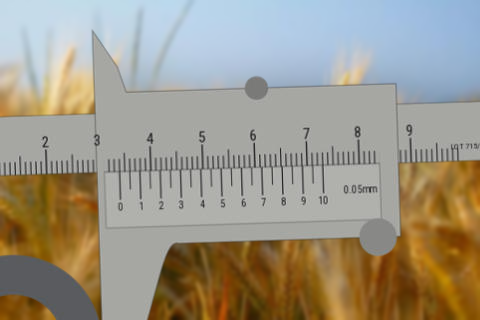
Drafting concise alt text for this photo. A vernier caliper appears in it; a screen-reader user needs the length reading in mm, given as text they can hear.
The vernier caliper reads 34.0 mm
